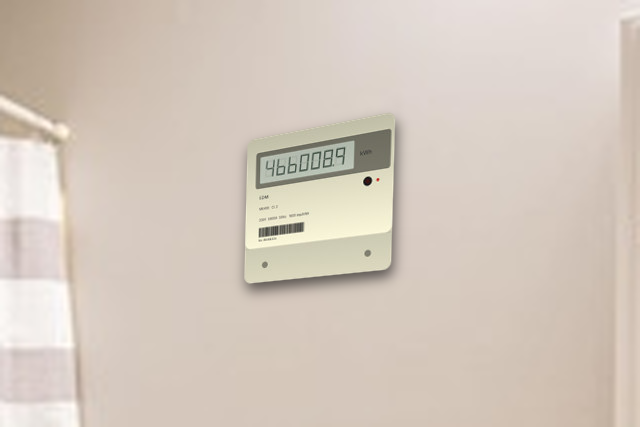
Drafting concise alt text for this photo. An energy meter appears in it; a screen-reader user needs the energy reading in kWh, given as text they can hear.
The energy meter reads 466008.9 kWh
